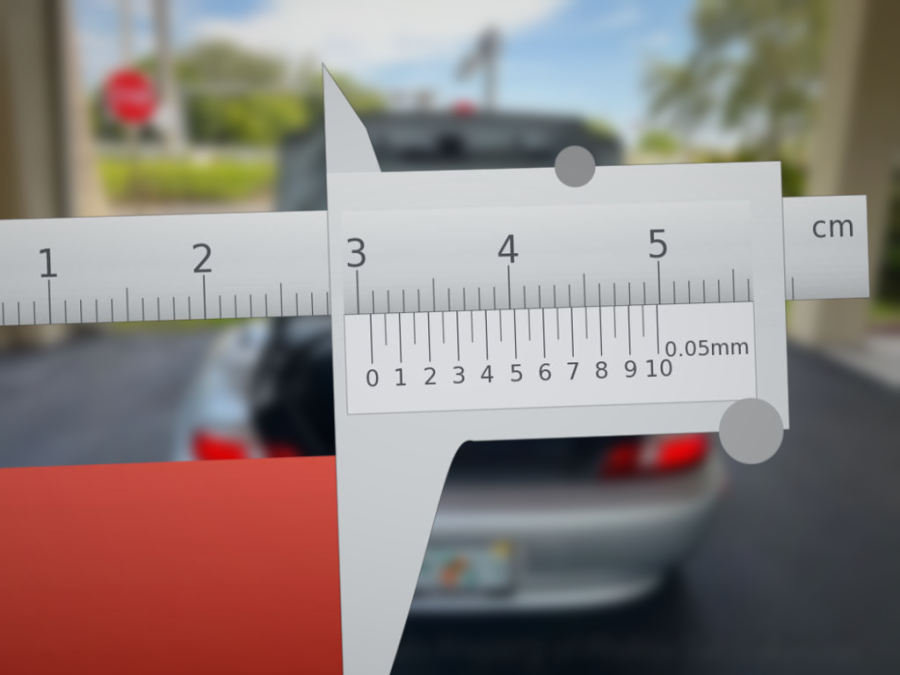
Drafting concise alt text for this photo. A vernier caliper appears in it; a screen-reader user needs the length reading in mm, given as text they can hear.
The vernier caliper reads 30.8 mm
